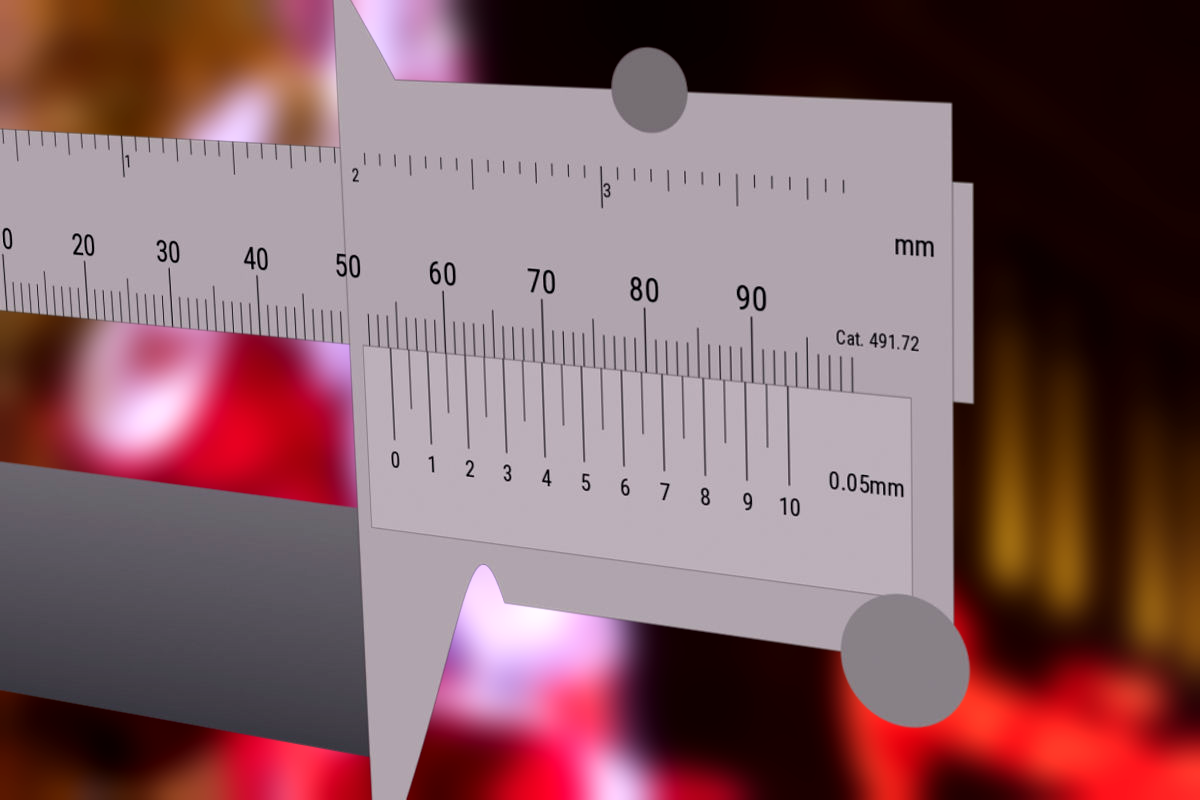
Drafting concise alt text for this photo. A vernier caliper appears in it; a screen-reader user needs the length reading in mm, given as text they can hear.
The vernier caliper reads 54.2 mm
